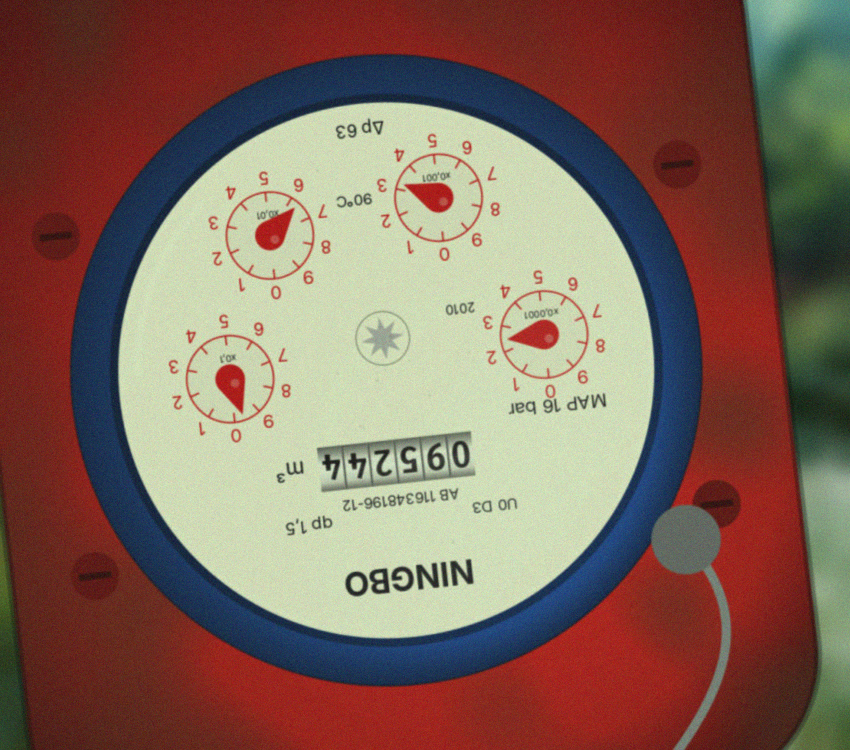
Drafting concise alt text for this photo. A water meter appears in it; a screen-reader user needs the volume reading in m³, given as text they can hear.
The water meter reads 95243.9632 m³
